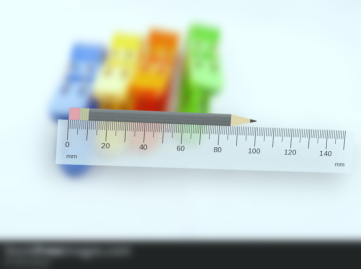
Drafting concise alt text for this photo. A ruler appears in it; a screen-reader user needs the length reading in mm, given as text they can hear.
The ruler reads 100 mm
